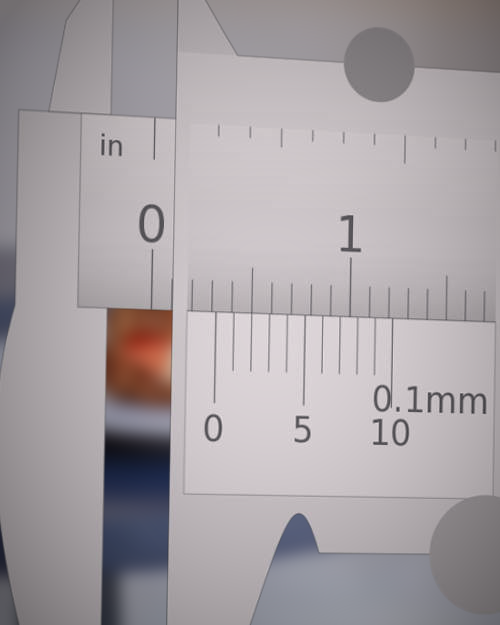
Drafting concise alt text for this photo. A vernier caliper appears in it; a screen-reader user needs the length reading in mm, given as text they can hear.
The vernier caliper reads 3.2 mm
